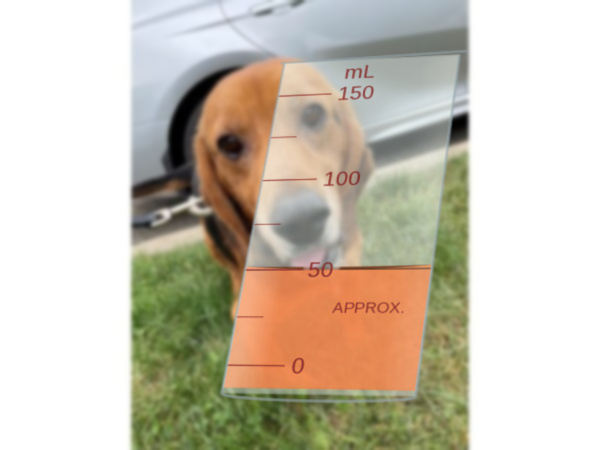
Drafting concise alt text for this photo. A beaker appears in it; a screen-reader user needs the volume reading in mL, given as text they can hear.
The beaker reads 50 mL
